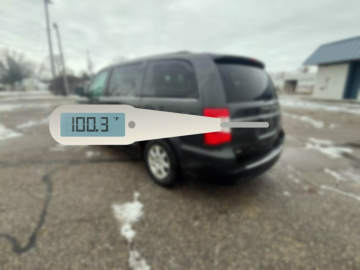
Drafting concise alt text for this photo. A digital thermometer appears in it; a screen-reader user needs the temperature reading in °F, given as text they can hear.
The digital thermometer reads 100.3 °F
